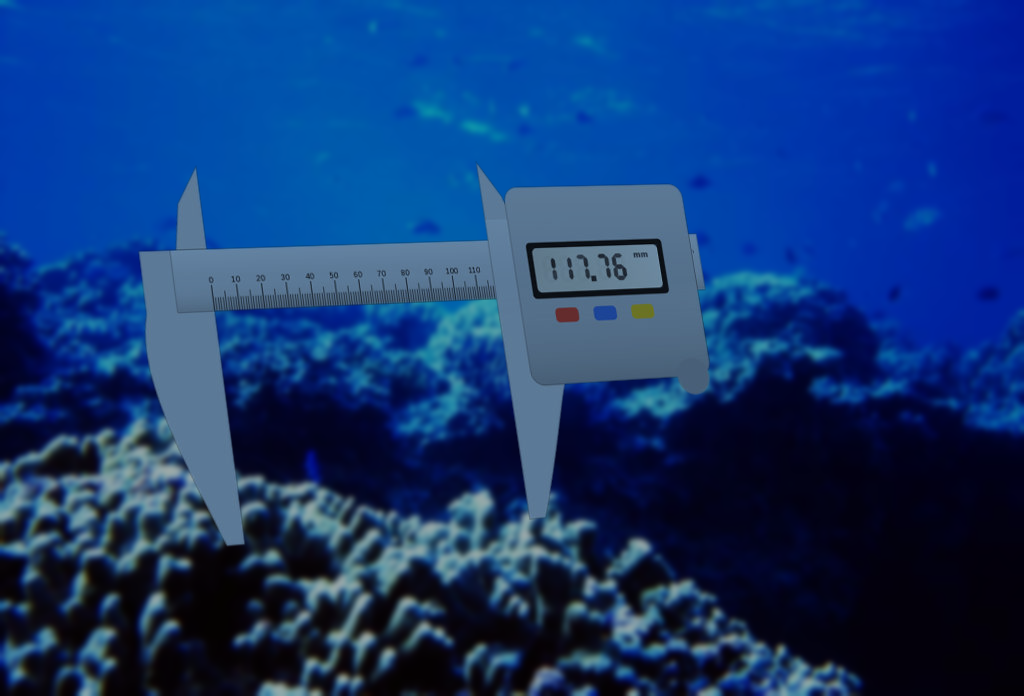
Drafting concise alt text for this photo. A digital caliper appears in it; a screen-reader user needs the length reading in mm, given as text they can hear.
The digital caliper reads 117.76 mm
